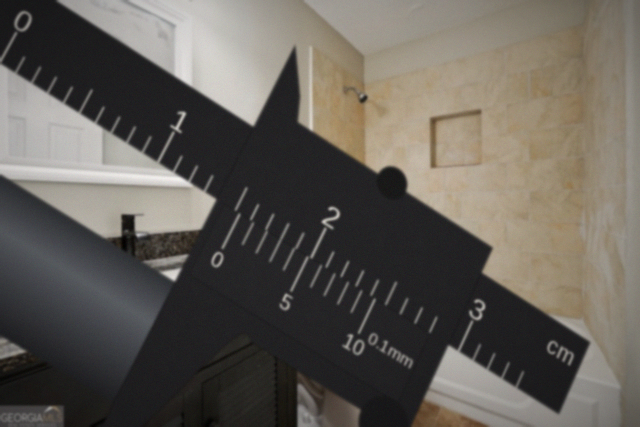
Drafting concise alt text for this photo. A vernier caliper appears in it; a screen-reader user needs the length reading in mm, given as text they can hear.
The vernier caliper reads 15.3 mm
